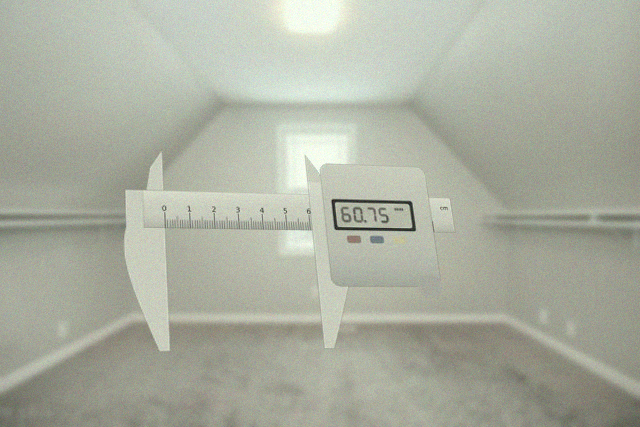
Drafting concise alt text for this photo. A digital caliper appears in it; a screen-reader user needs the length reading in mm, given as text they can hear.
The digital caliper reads 60.75 mm
